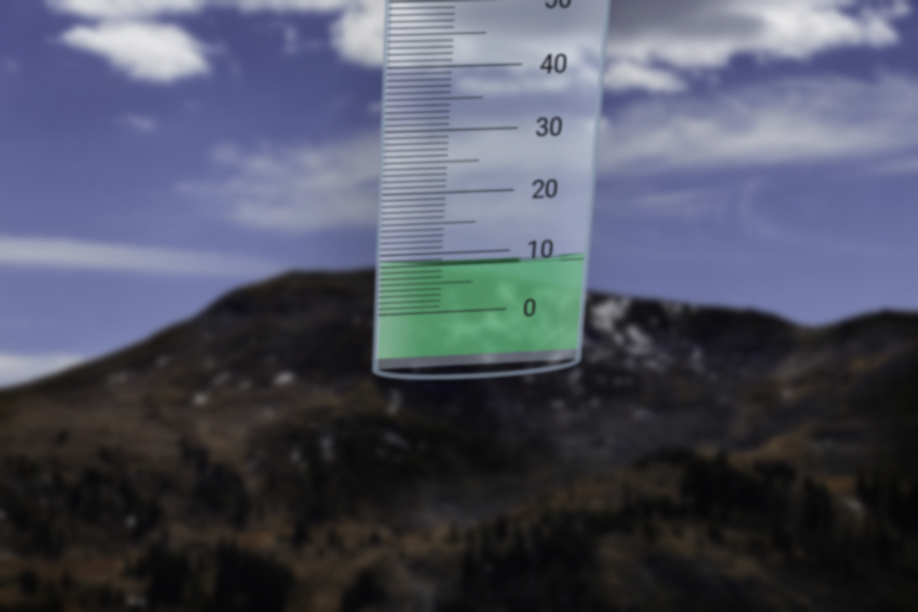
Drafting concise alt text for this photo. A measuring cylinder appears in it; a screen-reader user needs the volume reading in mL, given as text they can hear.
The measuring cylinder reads 8 mL
